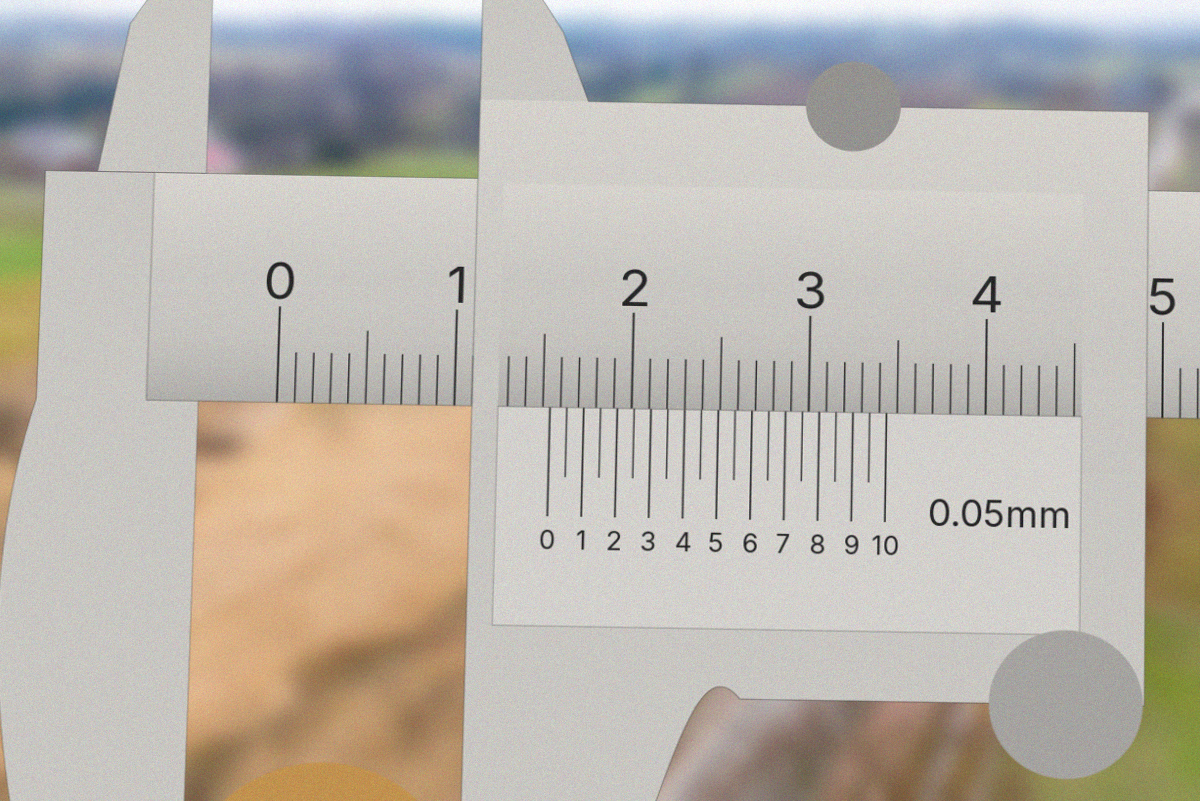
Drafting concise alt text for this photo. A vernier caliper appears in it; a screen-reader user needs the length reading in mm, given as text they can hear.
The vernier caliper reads 15.4 mm
